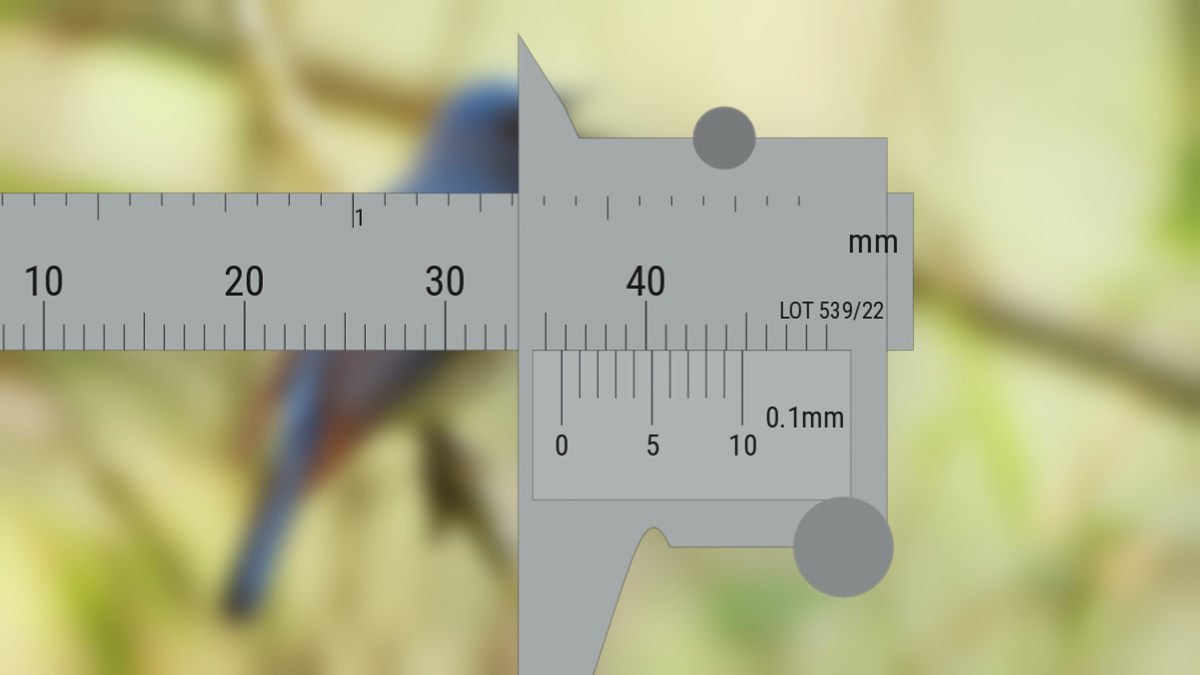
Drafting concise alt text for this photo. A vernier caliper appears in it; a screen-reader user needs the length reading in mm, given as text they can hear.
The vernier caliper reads 35.8 mm
